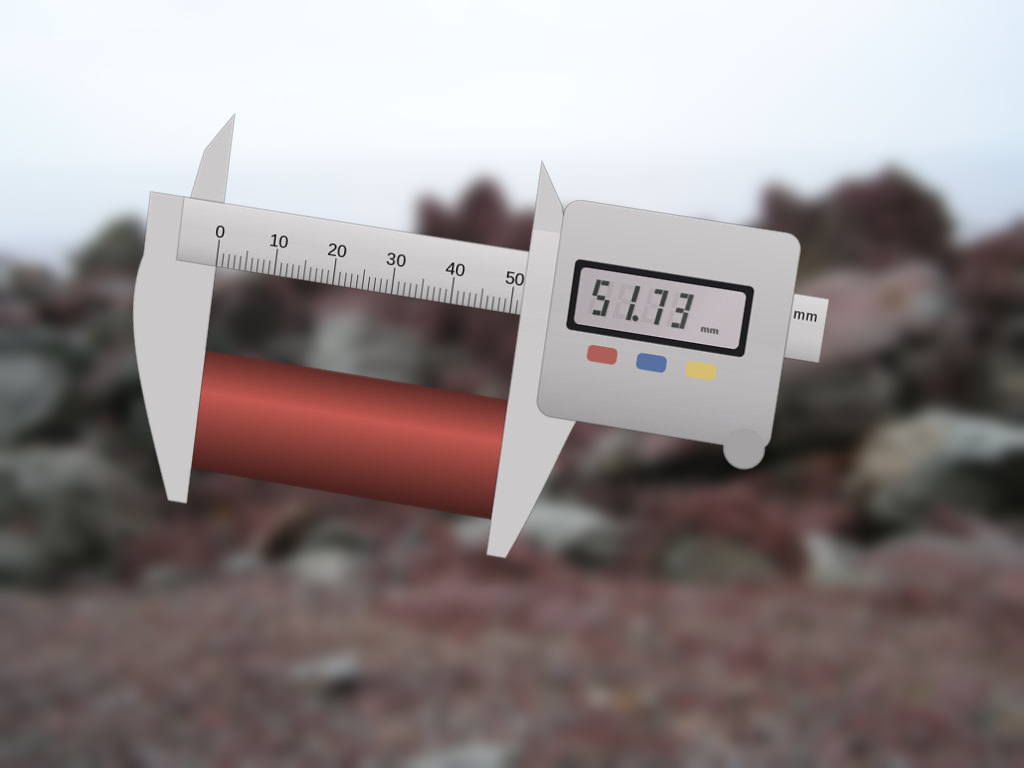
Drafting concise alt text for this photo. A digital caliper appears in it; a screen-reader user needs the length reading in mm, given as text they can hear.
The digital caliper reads 51.73 mm
